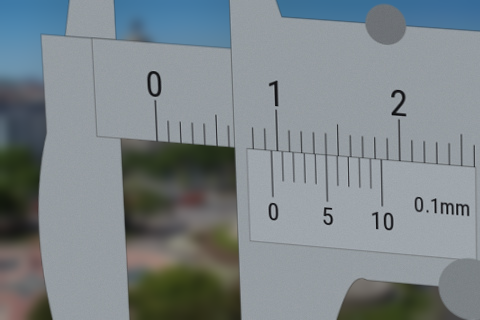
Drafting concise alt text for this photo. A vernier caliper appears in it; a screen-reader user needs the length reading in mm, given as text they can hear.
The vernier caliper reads 9.5 mm
